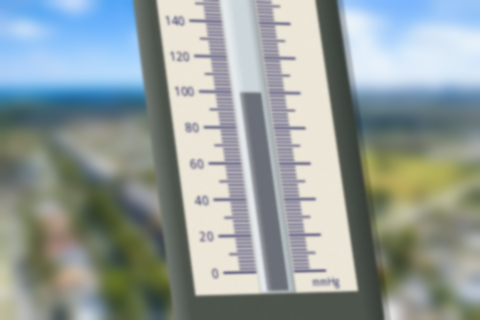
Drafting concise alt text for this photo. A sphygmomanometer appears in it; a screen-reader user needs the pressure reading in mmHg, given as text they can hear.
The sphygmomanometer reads 100 mmHg
